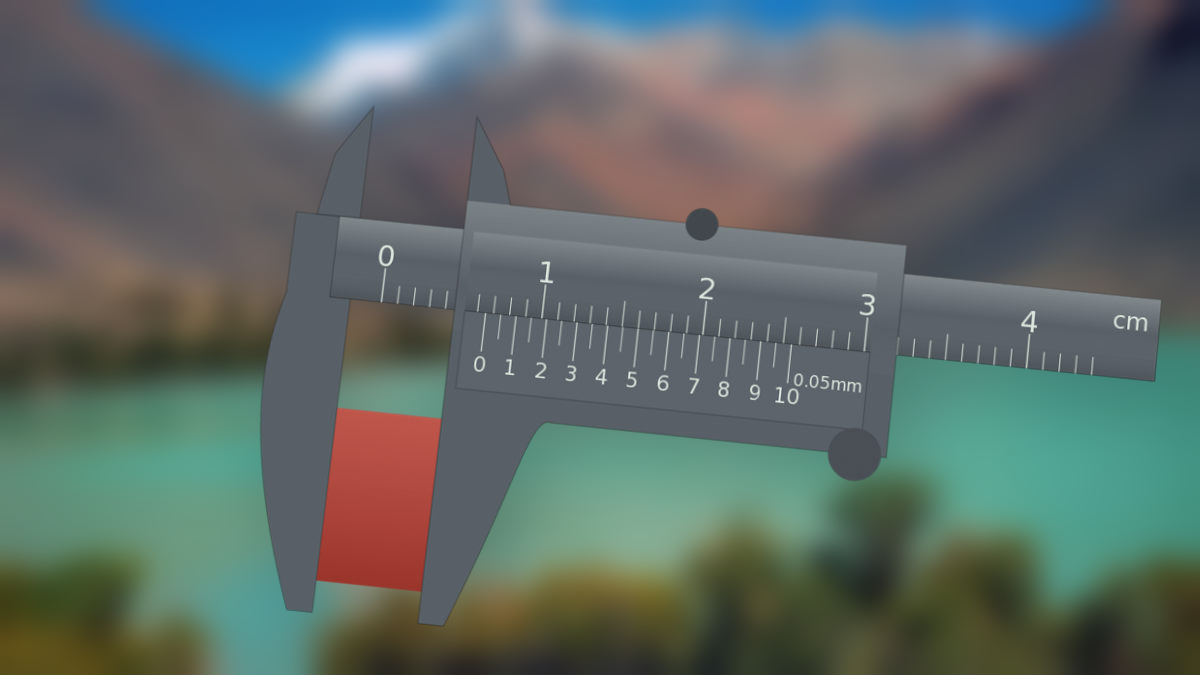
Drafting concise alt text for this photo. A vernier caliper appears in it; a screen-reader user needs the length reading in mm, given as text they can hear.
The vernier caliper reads 6.5 mm
